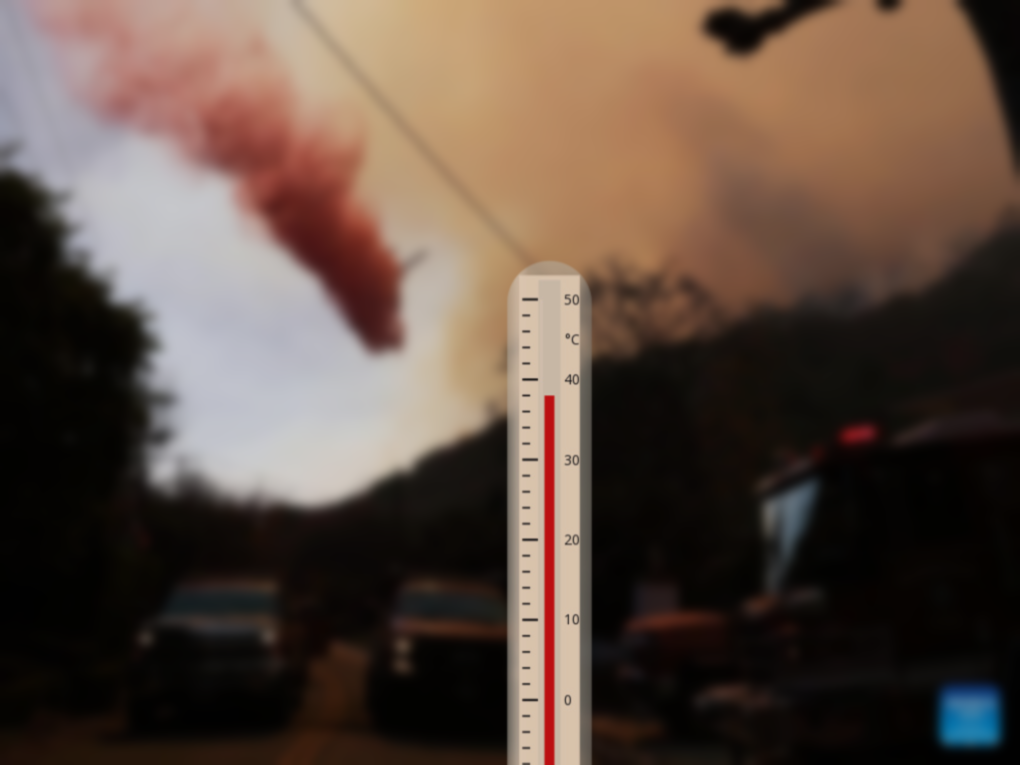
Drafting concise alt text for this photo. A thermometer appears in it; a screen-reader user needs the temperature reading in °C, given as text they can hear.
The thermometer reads 38 °C
